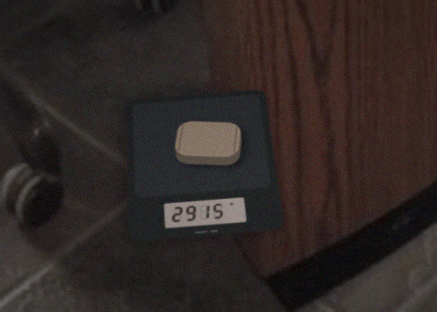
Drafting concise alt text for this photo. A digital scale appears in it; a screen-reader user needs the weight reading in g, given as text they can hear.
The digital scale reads 2915 g
